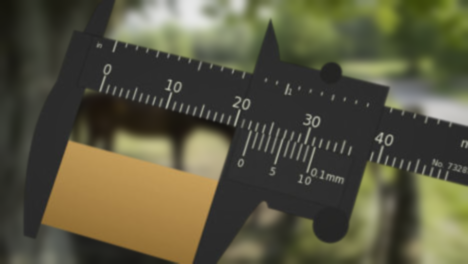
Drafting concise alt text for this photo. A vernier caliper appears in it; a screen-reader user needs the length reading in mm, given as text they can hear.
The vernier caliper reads 22.4 mm
